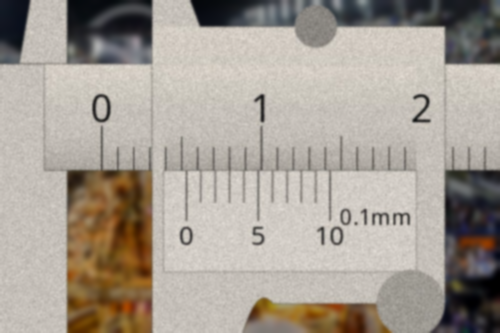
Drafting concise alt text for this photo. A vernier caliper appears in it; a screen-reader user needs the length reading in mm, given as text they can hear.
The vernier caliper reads 5.3 mm
